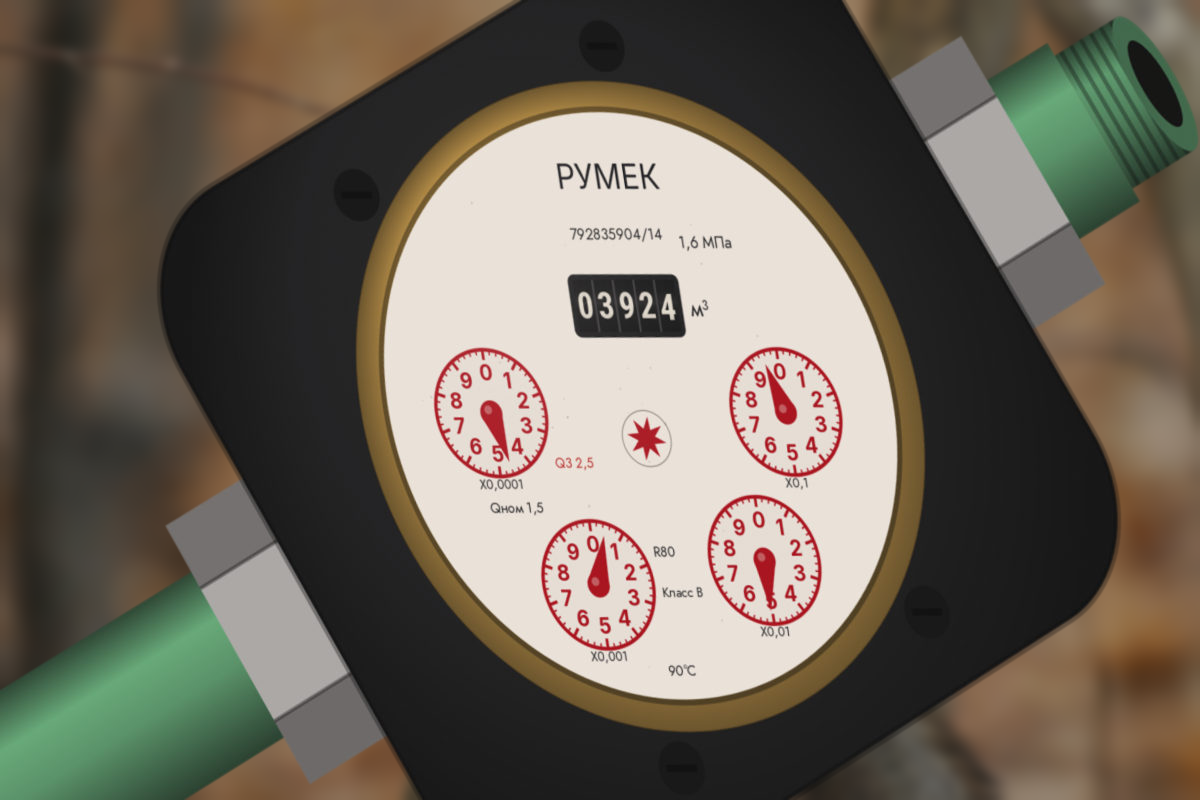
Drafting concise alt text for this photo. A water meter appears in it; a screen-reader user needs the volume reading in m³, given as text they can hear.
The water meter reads 3923.9504 m³
